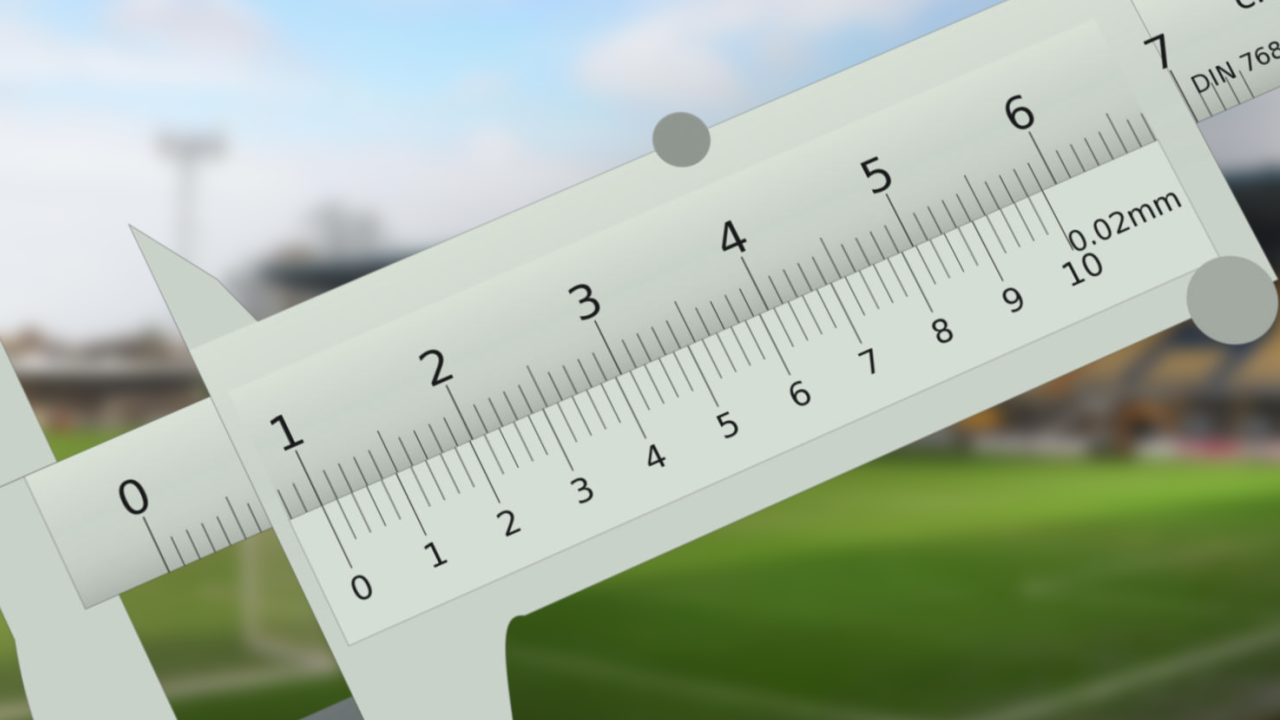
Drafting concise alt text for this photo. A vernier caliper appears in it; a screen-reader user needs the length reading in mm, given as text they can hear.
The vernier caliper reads 10.0 mm
